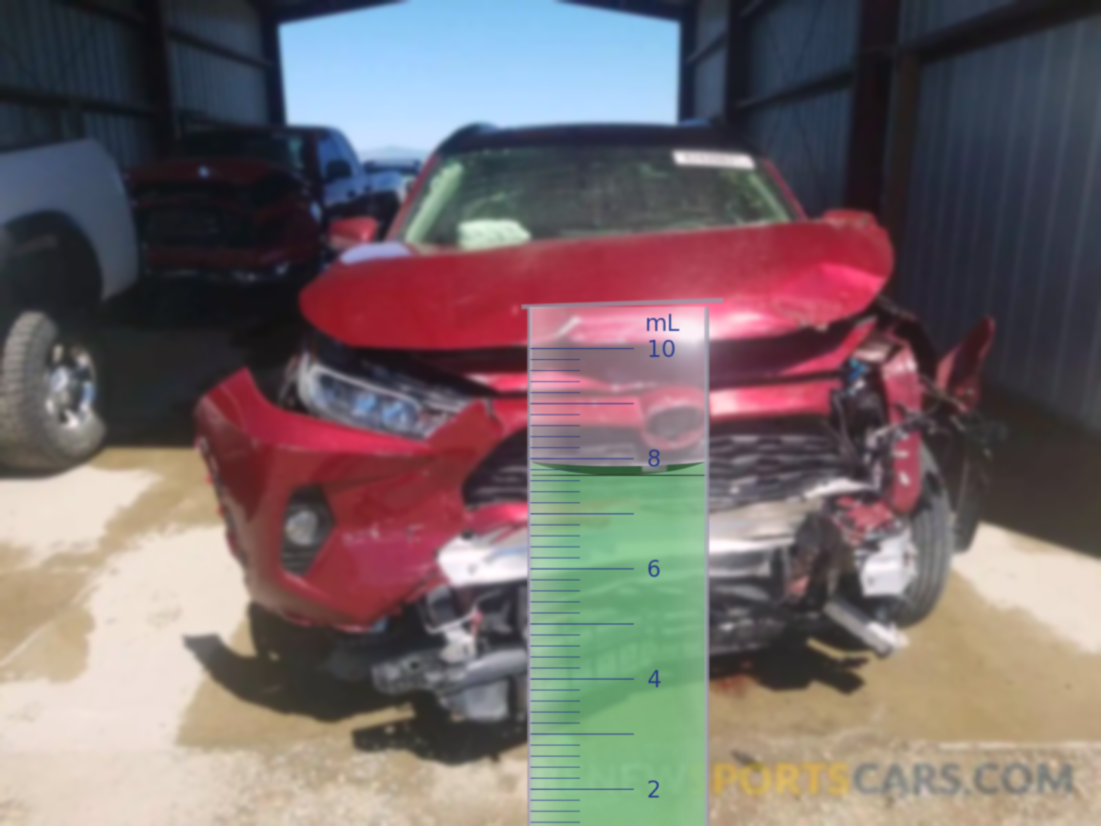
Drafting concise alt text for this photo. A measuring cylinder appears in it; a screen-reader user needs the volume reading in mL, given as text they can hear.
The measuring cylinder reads 7.7 mL
